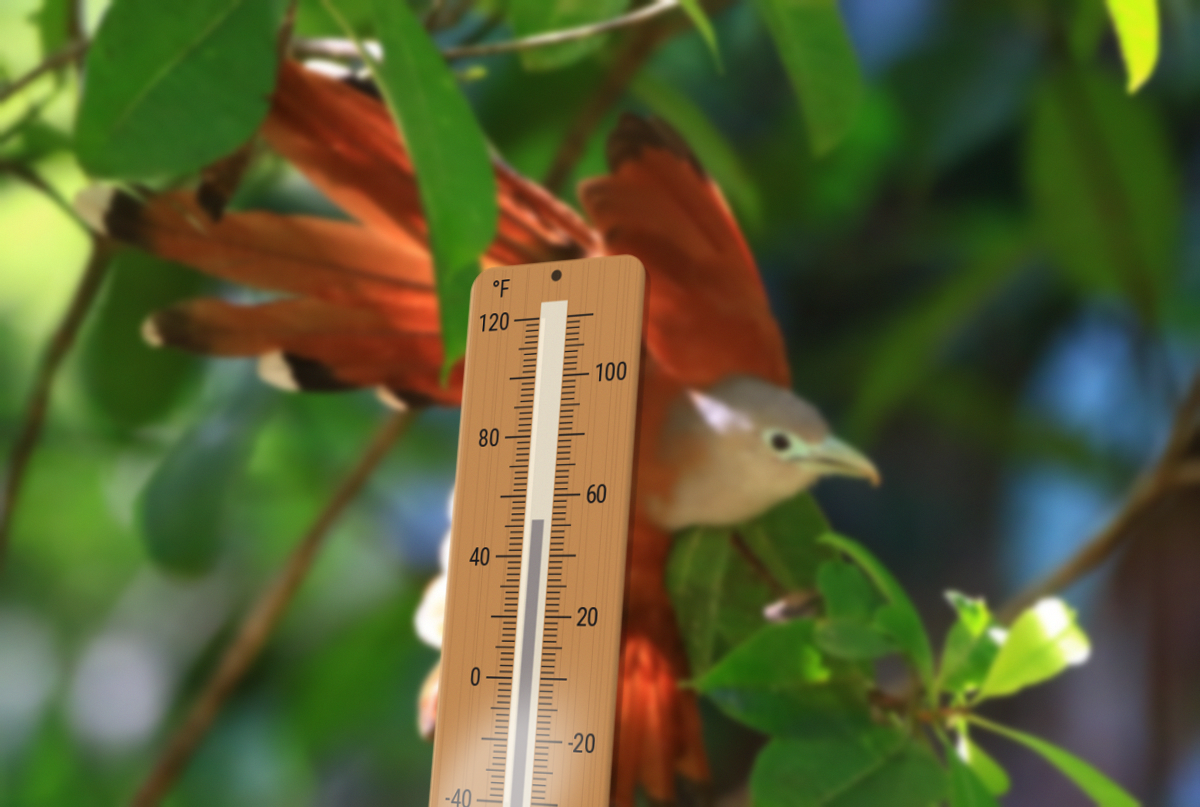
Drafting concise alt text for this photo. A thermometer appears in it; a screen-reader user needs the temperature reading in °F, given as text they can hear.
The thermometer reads 52 °F
